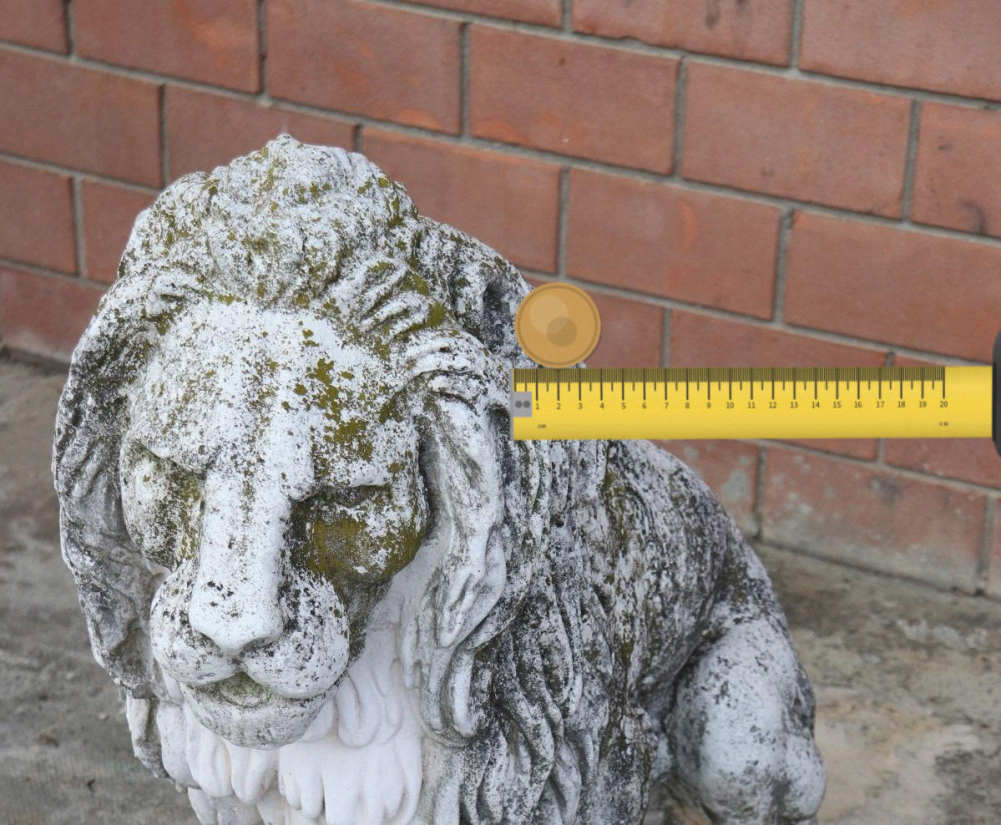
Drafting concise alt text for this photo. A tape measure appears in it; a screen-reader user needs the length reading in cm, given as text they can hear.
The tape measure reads 4 cm
